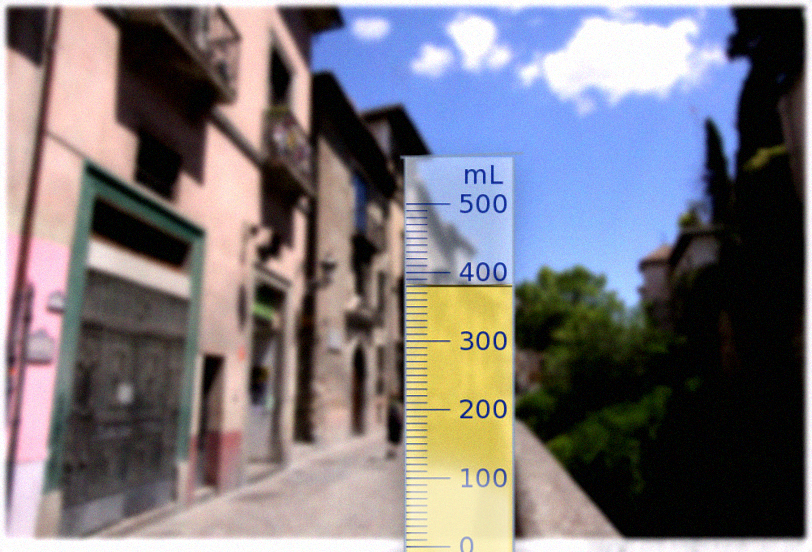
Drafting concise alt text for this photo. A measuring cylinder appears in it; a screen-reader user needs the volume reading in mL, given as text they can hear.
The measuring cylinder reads 380 mL
